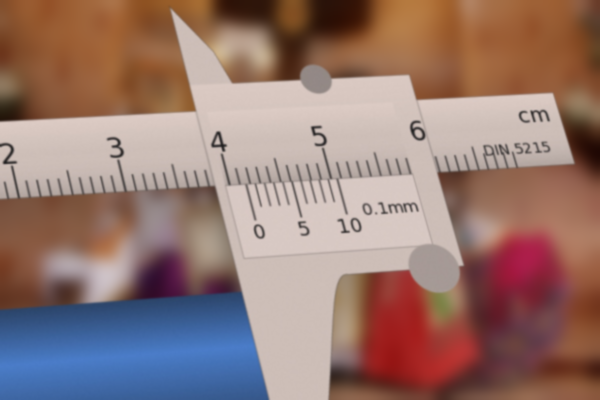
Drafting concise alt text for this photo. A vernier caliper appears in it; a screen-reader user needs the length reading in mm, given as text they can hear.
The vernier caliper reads 41.6 mm
